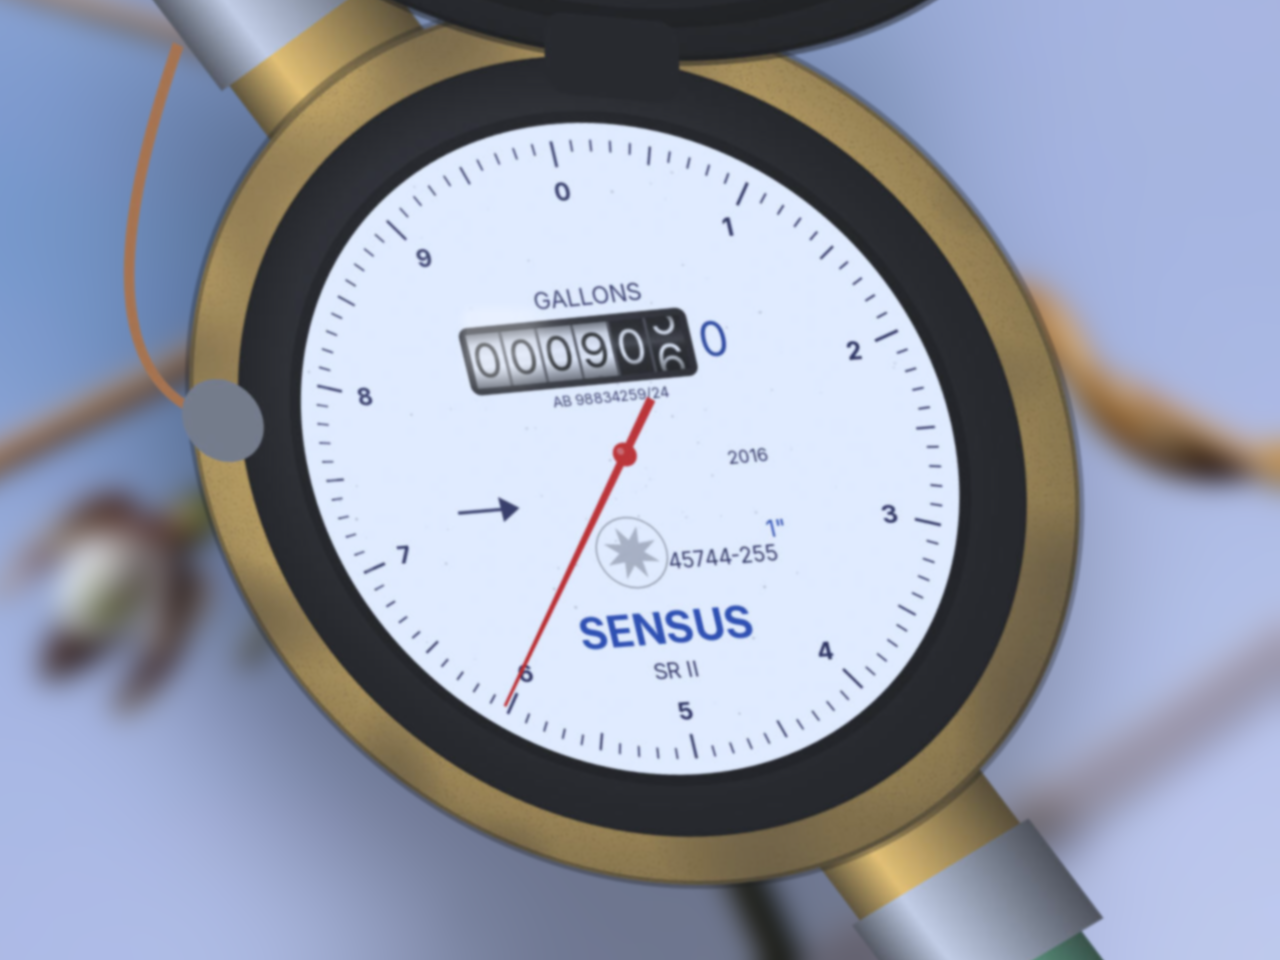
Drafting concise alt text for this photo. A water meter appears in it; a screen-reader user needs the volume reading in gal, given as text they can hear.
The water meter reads 9056.0 gal
